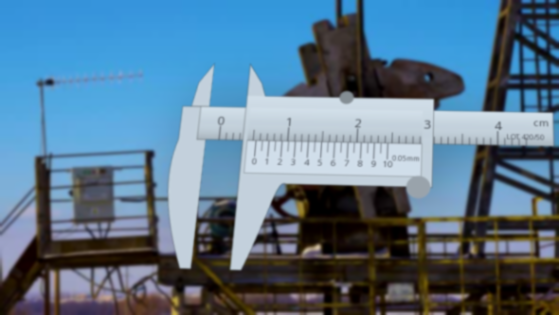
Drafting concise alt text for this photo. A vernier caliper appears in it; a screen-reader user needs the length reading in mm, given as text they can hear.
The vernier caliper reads 5.4 mm
